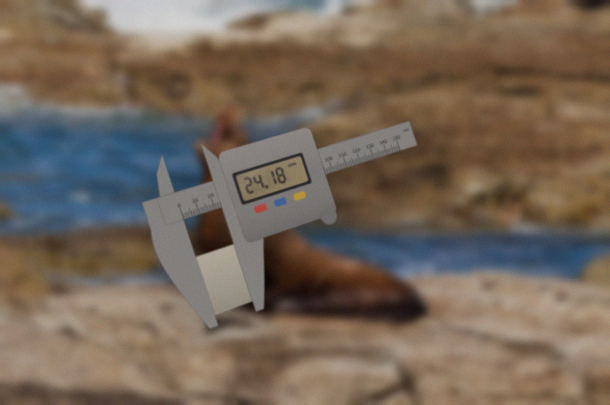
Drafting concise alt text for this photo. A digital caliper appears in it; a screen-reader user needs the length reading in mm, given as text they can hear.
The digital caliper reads 24.18 mm
